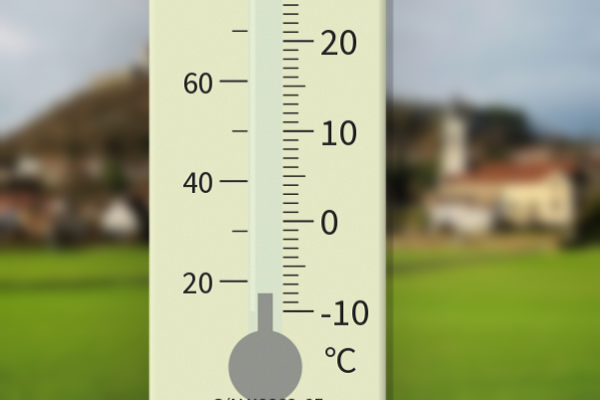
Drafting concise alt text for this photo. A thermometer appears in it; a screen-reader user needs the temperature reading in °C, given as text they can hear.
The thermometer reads -8 °C
